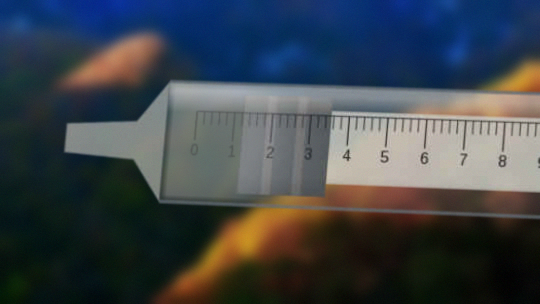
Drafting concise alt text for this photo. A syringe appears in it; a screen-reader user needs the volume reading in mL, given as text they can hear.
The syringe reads 1.2 mL
